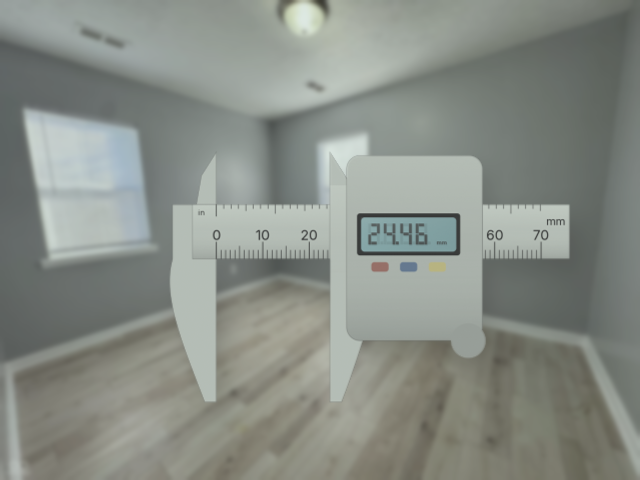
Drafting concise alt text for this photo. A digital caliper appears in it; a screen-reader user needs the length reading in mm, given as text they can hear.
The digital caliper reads 24.46 mm
